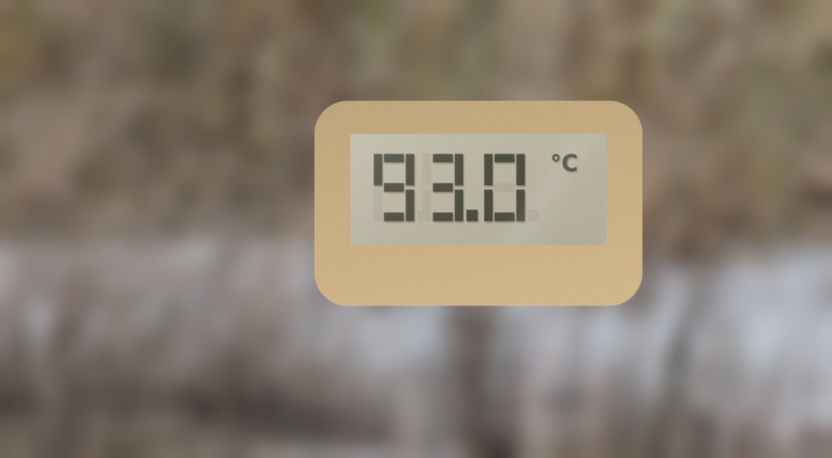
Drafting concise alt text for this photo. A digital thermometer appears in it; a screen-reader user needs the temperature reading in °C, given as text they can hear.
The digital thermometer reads 93.0 °C
